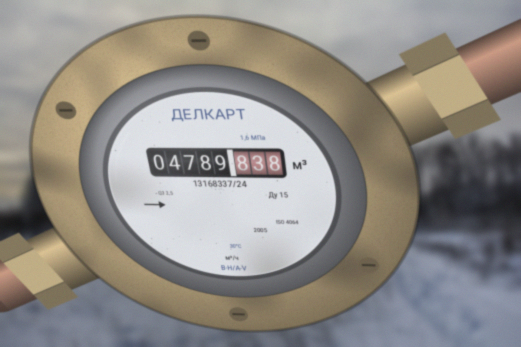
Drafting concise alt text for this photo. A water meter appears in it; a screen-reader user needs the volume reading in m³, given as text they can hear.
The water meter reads 4789.838 m³
